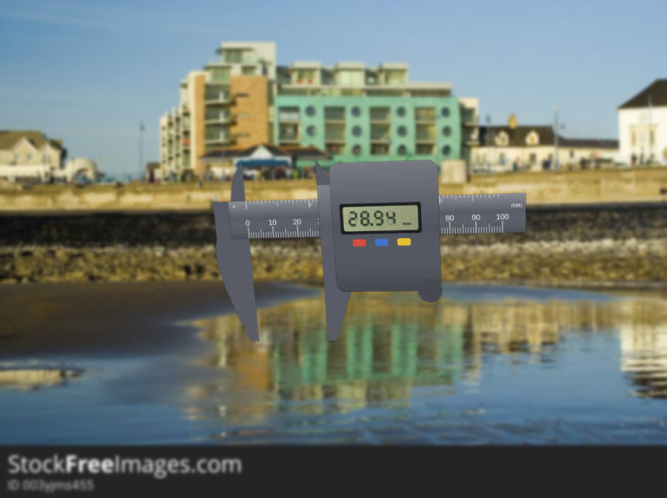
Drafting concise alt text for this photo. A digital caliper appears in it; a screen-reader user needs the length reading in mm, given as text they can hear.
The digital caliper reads 28.94 mm
